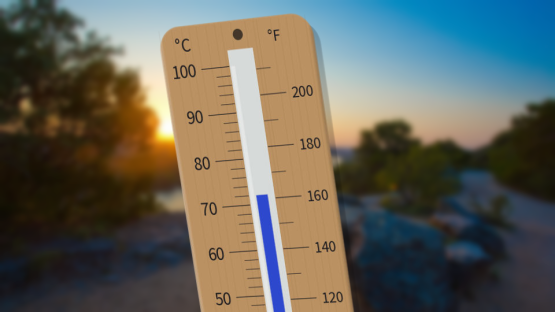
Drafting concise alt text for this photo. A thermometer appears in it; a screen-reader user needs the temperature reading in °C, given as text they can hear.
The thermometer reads 72 °C
